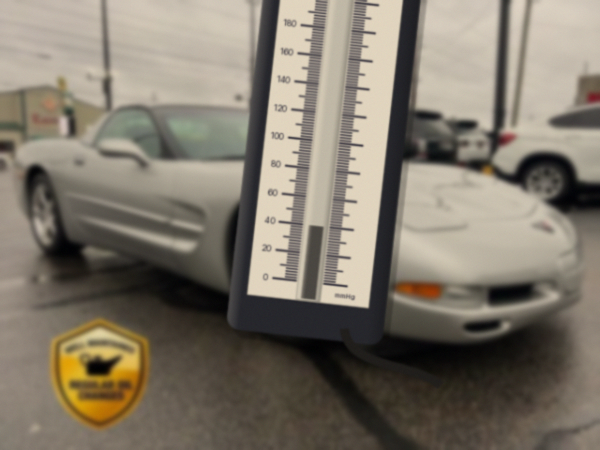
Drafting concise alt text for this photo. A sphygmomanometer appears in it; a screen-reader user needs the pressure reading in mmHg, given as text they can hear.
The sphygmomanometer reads 40 mmHg
